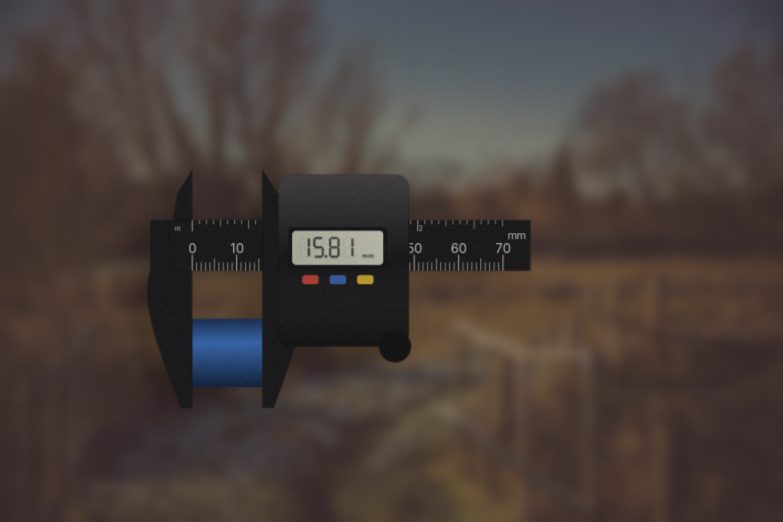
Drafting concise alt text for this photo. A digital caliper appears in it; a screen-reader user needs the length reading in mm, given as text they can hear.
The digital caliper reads 15.81 mm
